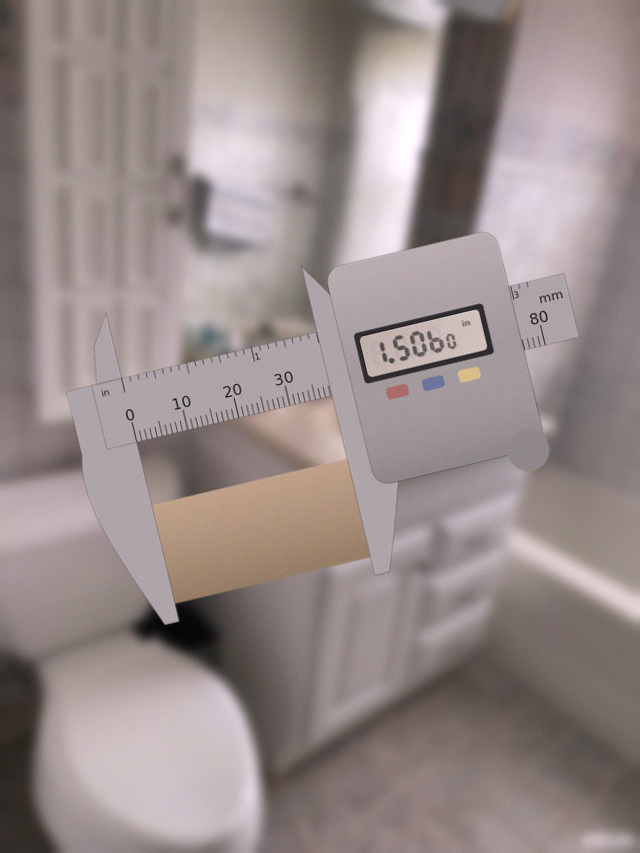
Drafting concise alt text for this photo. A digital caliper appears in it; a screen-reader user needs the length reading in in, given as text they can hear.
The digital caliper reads 1.5060 in
